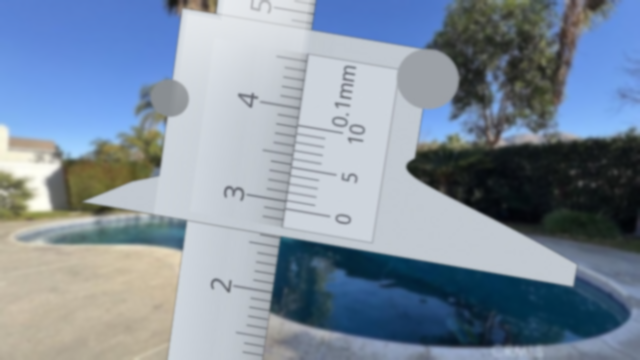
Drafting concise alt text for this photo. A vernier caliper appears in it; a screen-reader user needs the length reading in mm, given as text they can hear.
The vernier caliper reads 29.2 mm
